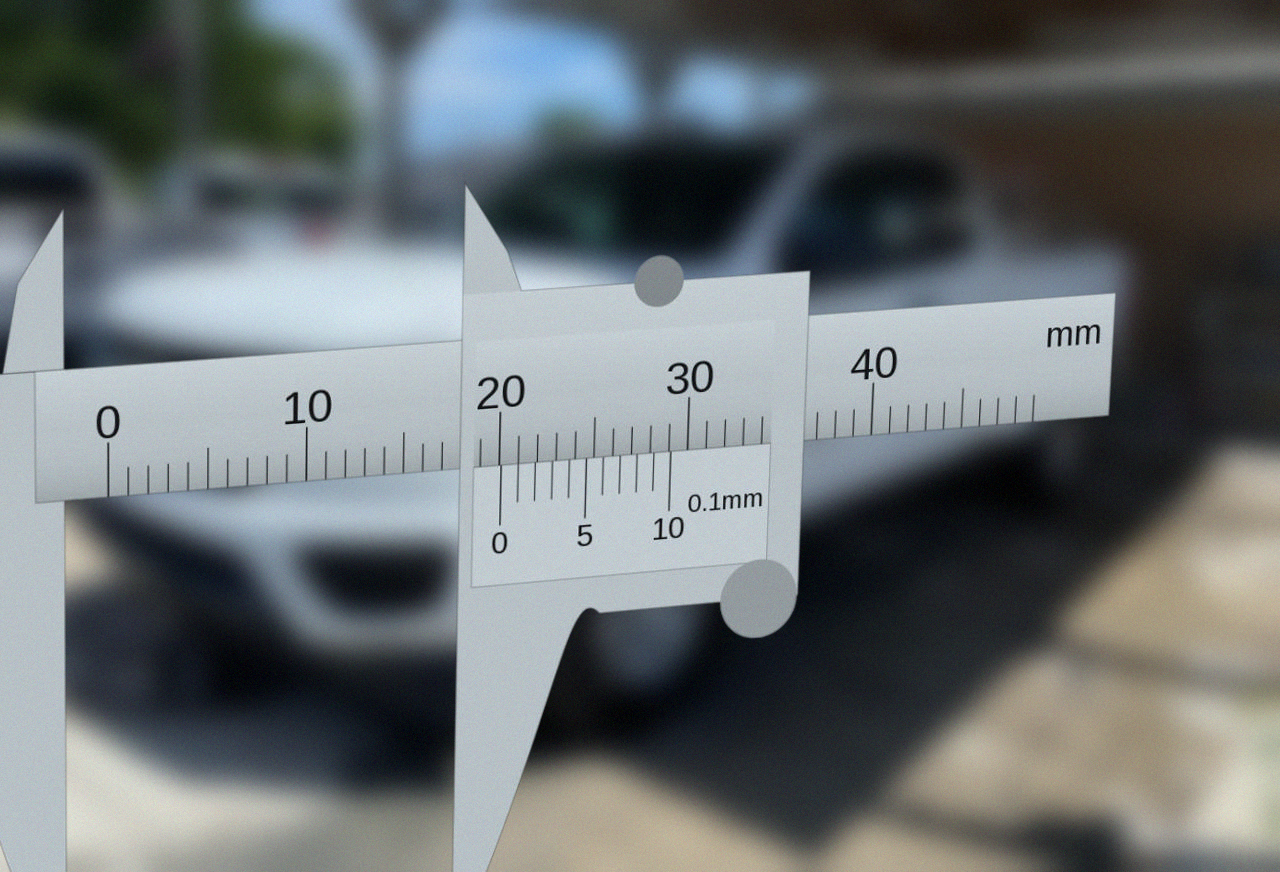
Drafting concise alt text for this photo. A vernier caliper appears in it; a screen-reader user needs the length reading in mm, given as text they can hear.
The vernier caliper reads 20.1 mm
